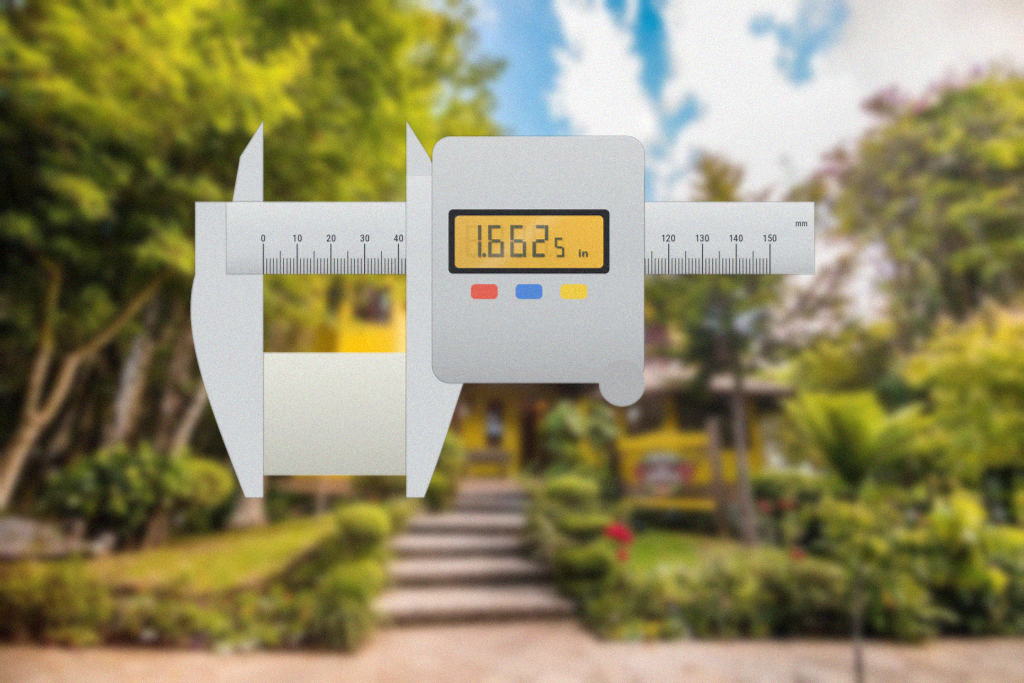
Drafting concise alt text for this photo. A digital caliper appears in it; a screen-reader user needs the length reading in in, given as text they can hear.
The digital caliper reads 1.6625 in
